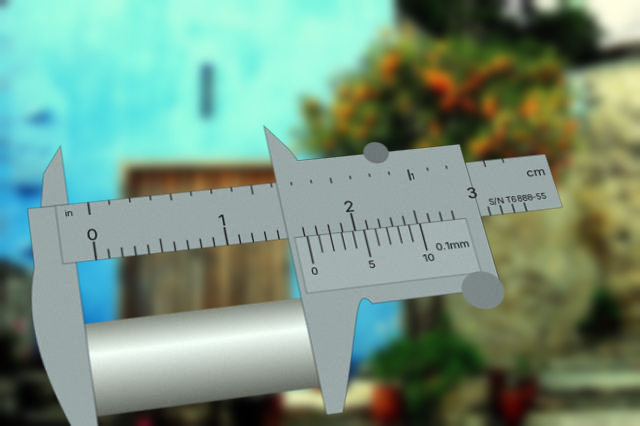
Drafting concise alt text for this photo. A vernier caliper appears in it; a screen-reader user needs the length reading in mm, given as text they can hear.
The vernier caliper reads 16.2 mm
